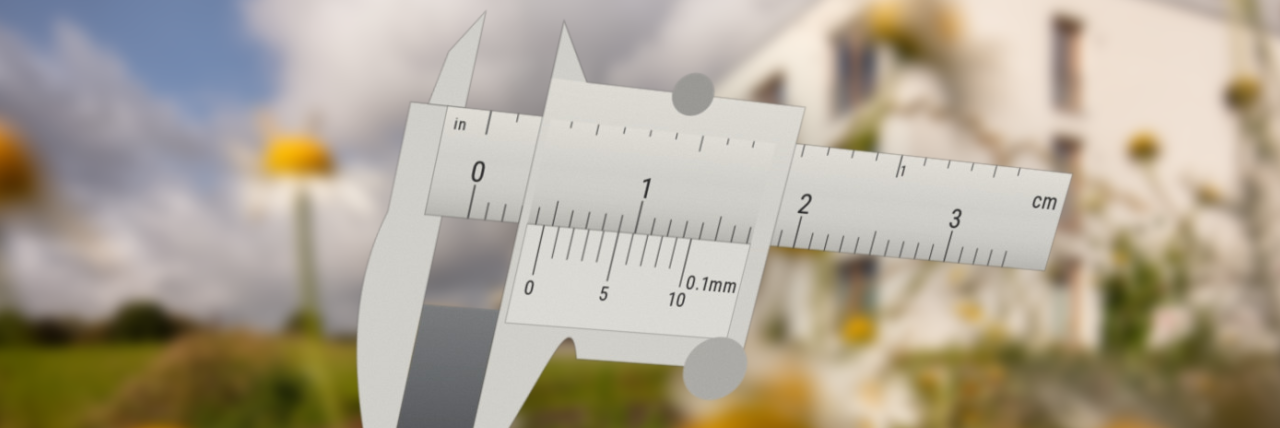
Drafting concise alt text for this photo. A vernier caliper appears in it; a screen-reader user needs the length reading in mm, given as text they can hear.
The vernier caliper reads 4.5 mm
